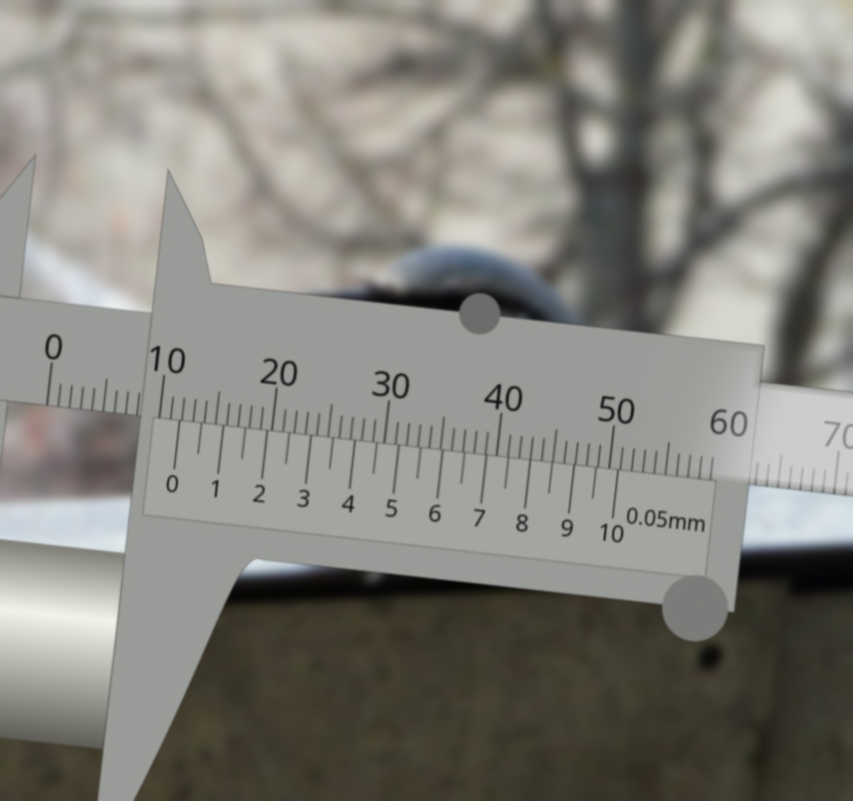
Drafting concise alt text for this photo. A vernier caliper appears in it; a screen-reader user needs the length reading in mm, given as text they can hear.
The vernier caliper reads 11.8 mm
